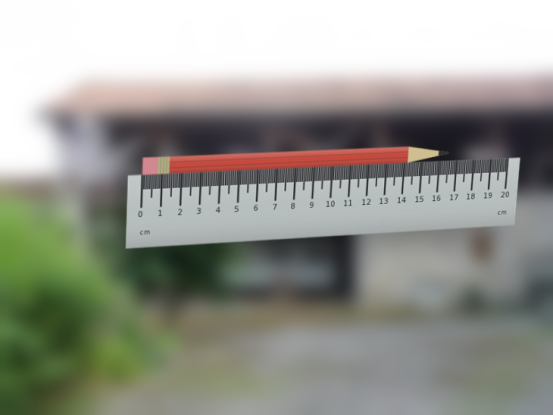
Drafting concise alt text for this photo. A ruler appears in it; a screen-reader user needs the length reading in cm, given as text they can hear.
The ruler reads 16.5 cm
